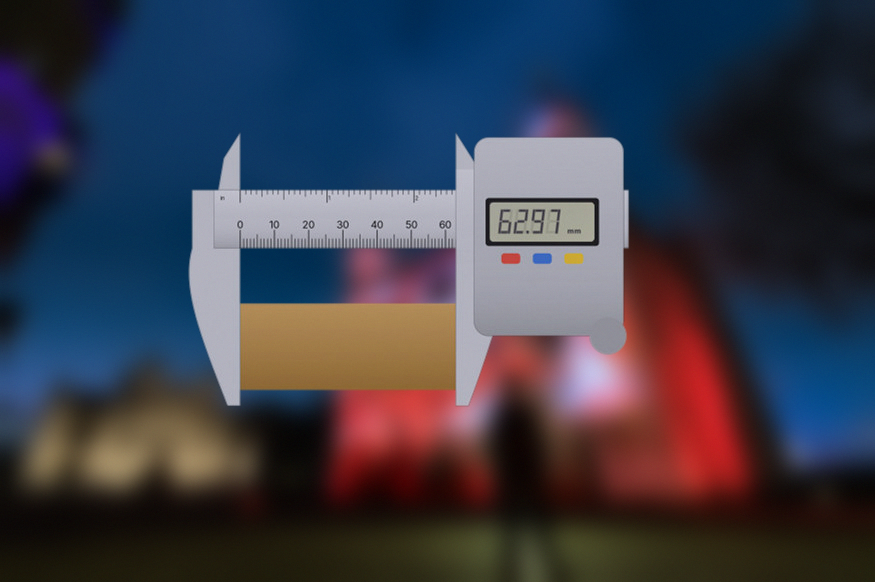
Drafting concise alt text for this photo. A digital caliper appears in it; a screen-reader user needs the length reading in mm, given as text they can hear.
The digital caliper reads 62.97 mm
